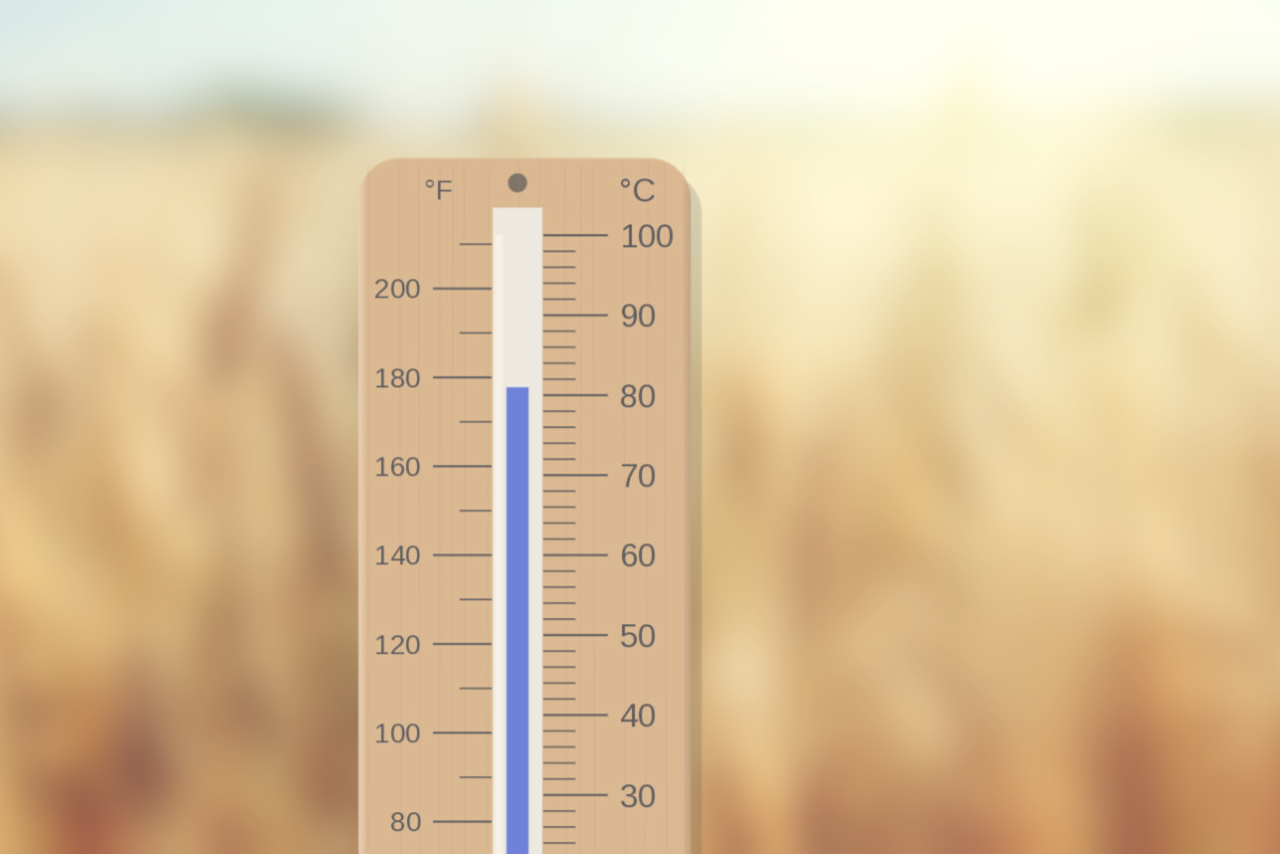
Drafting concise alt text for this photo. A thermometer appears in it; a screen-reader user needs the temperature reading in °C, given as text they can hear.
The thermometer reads 81 °C
